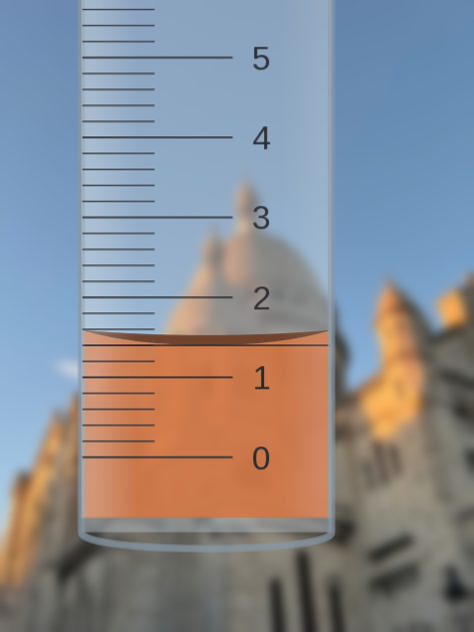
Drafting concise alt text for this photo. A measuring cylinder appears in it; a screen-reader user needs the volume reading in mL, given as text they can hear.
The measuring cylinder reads 1.4 mL
